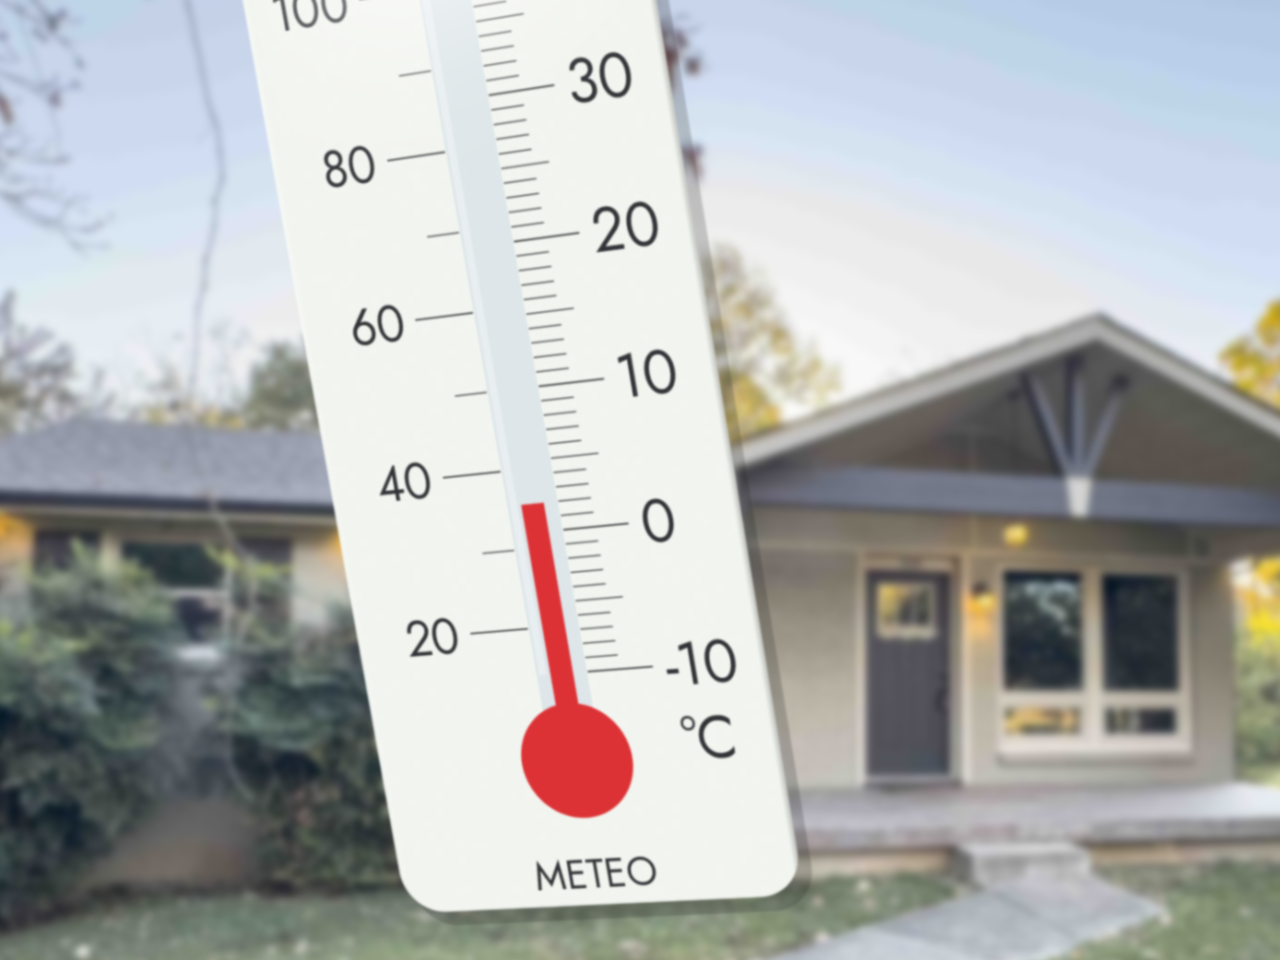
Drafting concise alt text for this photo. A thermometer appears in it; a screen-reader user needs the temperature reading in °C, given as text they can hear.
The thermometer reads 2 °C
